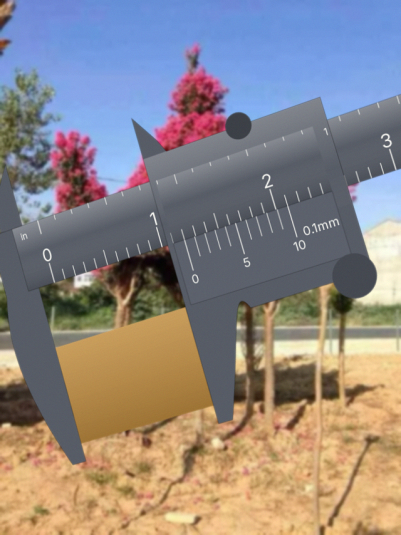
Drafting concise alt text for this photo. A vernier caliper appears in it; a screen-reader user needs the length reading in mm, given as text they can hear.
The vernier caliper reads 12.0 mm
